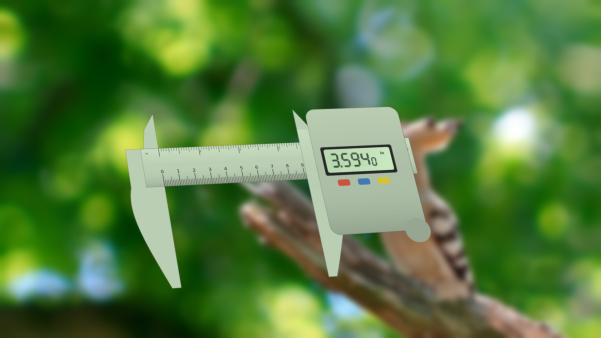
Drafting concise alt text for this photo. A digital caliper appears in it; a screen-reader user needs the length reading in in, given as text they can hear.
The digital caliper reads 3.5940 in
